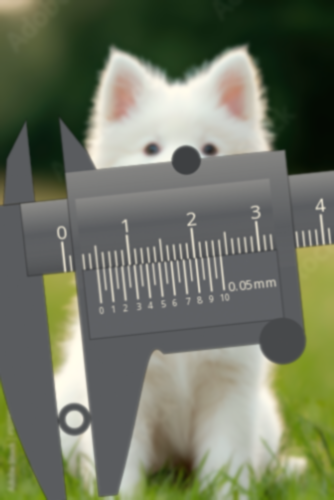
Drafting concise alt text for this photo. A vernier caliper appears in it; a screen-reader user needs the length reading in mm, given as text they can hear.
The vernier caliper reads 5.0 mm
